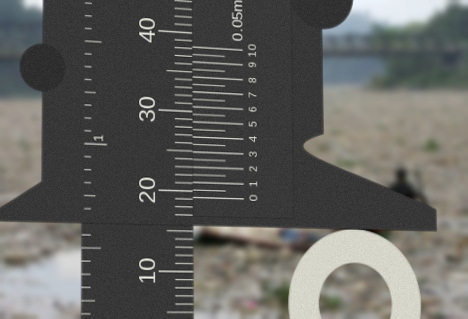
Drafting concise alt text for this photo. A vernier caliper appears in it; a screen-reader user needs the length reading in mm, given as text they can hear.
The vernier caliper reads 19.2 mm
